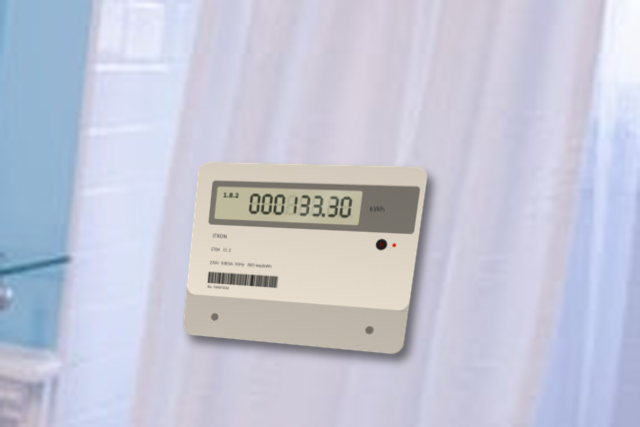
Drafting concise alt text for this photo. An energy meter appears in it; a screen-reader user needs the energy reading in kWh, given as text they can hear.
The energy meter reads 133.30 kWh
